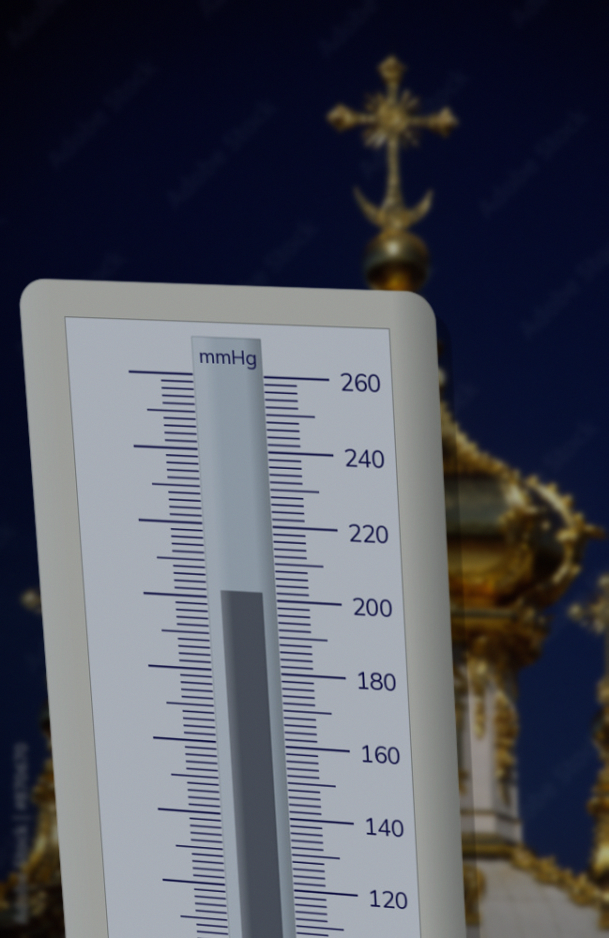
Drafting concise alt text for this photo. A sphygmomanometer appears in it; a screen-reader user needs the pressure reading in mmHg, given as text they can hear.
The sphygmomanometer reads 202 mmHg
